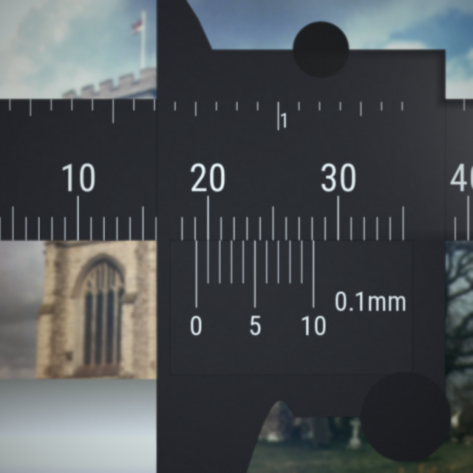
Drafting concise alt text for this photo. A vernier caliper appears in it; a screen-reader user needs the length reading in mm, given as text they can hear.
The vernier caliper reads 19.1 mm
